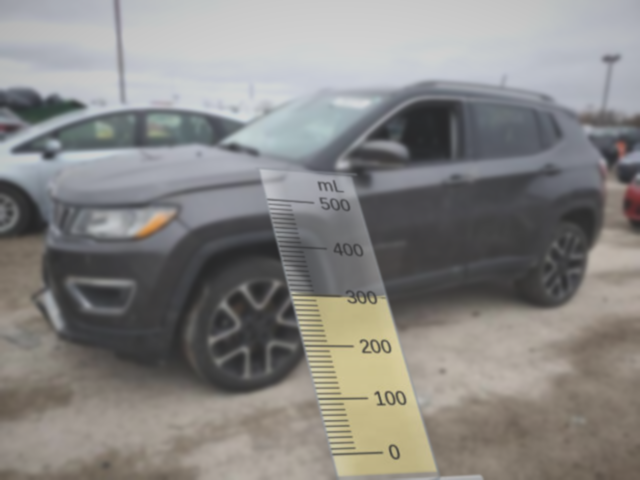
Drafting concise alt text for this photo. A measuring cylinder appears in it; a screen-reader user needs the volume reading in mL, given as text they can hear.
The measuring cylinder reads 300 mL
